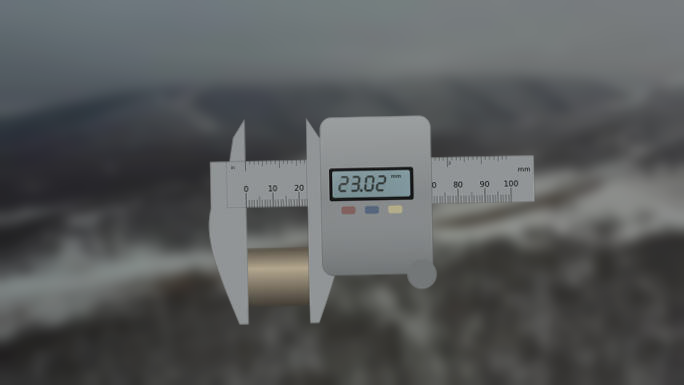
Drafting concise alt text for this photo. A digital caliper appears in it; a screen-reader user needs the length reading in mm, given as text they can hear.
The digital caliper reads 23.02 mm
